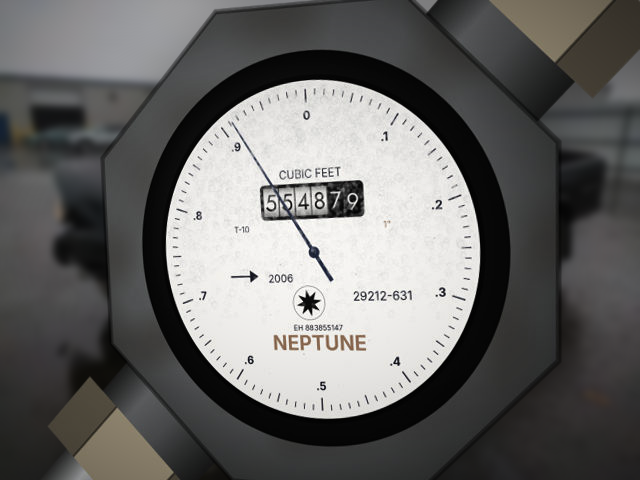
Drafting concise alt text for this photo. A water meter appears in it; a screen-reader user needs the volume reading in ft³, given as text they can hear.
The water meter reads 554878.91 ft³
